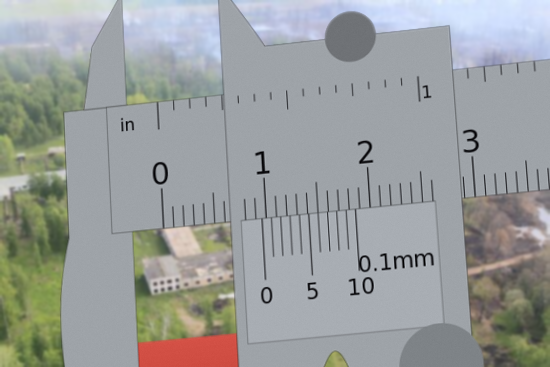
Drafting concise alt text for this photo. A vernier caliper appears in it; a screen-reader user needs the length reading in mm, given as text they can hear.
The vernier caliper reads 9.6 mm
